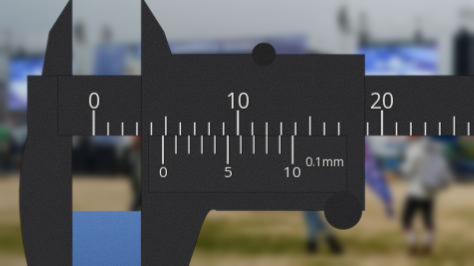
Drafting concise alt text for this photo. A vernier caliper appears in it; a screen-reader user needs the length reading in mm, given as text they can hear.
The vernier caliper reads 4.8 mm
